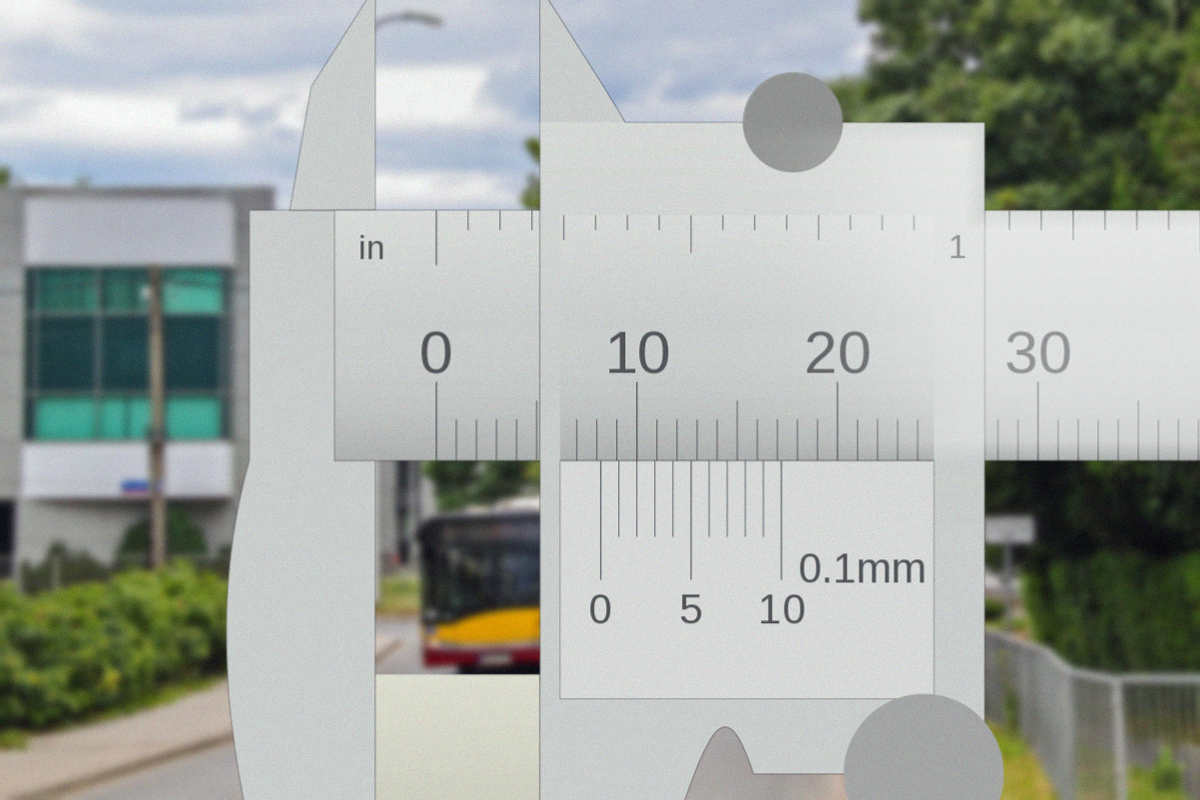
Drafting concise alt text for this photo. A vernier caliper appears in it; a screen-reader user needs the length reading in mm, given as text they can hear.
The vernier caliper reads 8.2 mm
